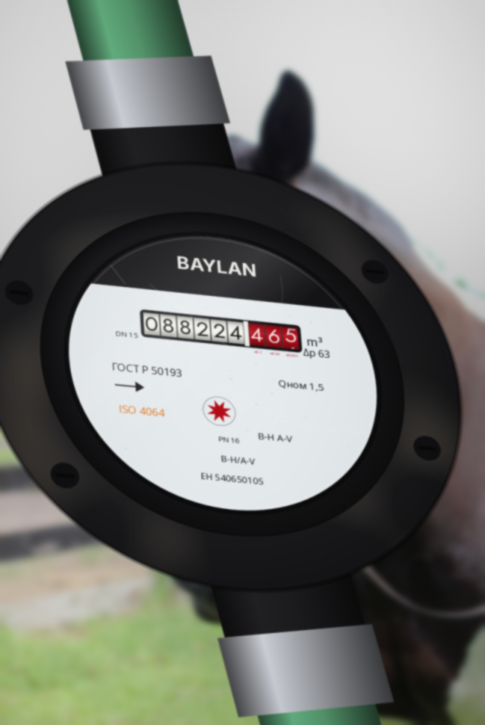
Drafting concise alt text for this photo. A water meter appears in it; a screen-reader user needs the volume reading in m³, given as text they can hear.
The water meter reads 88224.465 m³
